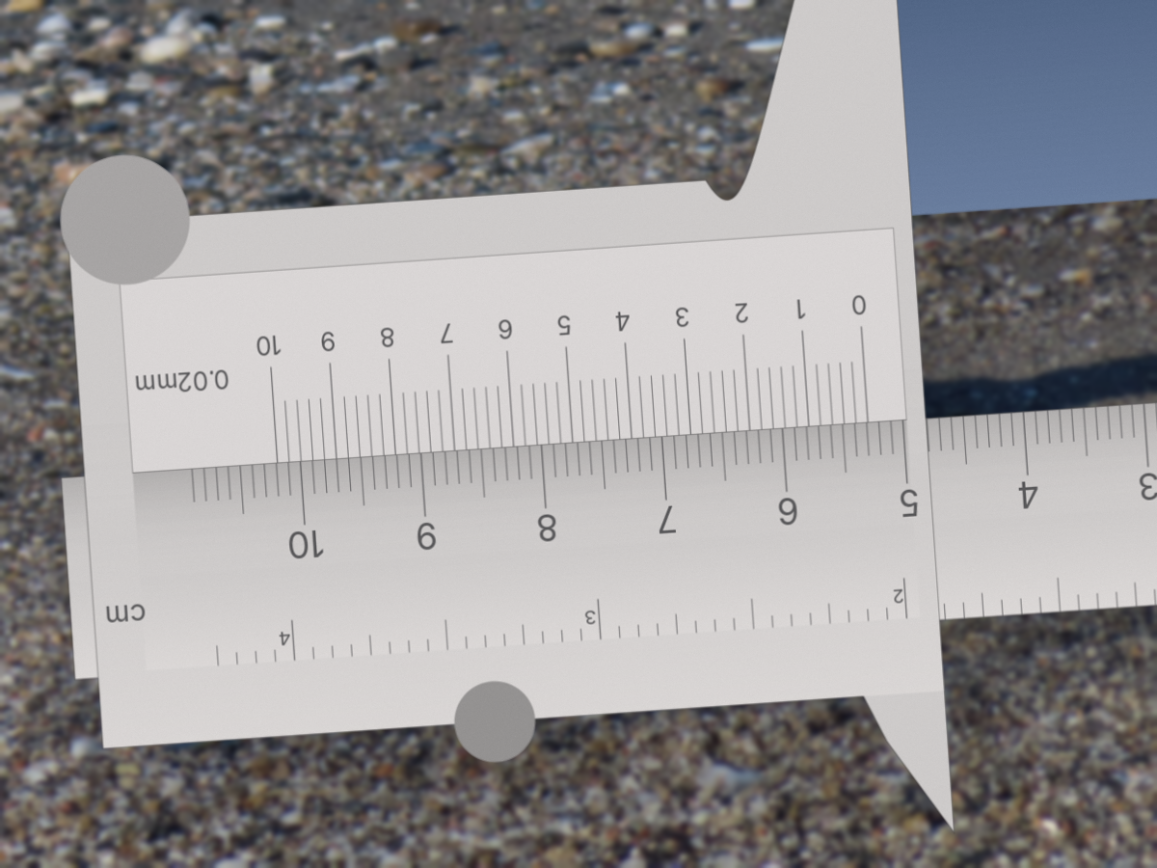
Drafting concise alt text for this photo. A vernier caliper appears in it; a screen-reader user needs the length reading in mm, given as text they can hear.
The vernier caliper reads 52.9 mm
